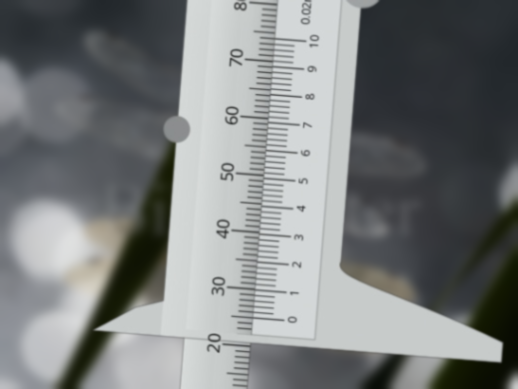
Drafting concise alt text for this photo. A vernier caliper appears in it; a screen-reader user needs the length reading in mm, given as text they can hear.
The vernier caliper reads 25.0 mm
